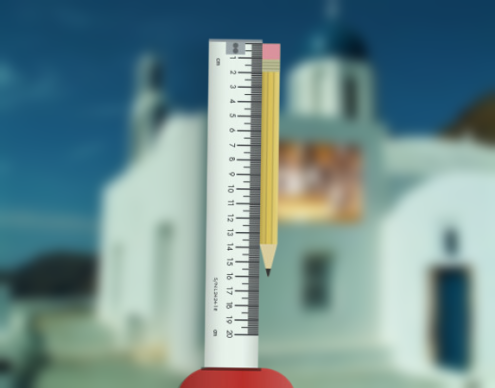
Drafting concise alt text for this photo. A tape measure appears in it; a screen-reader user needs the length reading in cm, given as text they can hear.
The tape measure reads 16 cm
